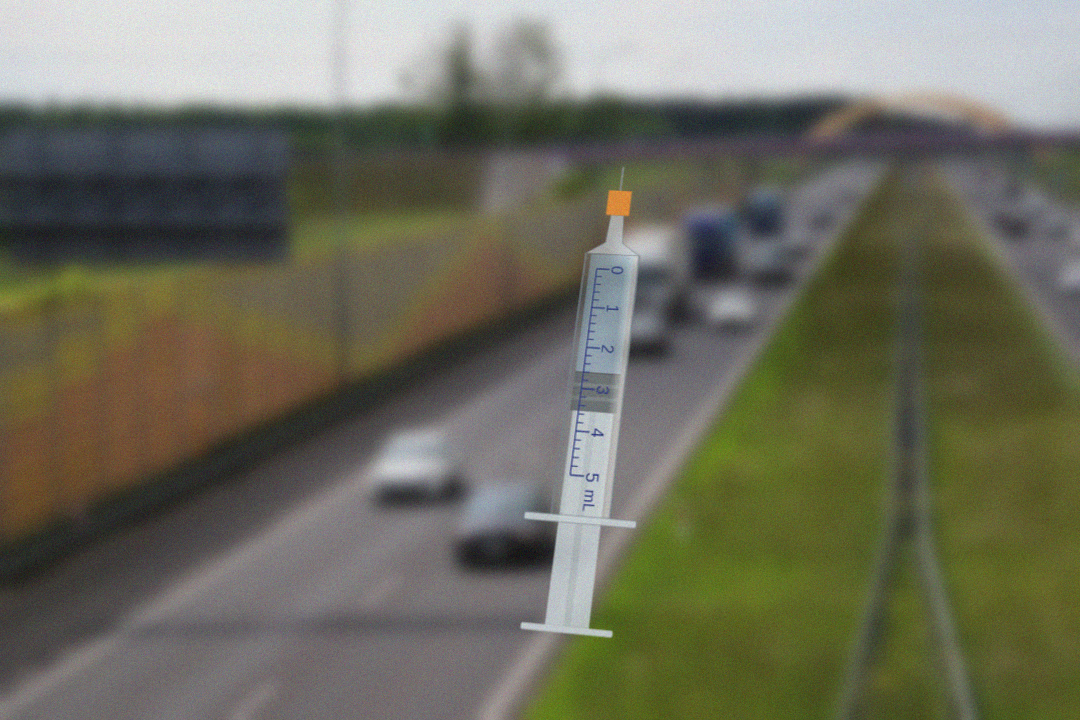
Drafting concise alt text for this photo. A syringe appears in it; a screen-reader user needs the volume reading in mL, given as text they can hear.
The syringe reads 2.6 mL
